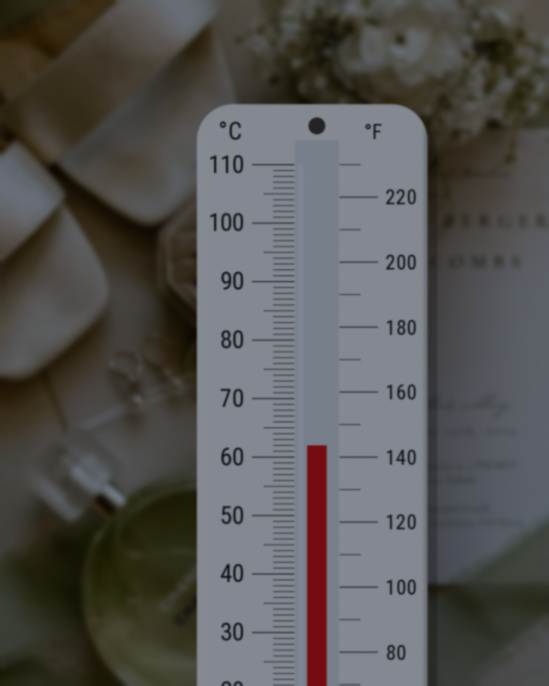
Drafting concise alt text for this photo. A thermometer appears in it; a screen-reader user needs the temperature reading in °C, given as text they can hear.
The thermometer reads 62 °C
